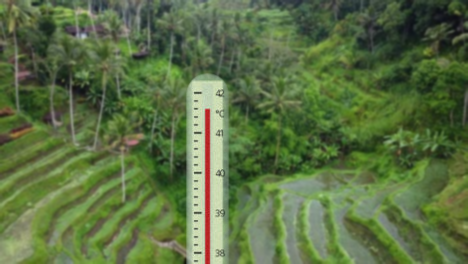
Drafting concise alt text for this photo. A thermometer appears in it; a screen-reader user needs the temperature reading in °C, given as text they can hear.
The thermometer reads 41.6 °C
